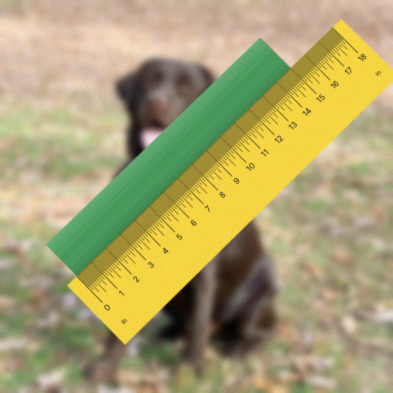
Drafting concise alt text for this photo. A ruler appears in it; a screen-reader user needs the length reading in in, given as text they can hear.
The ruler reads 15 in
